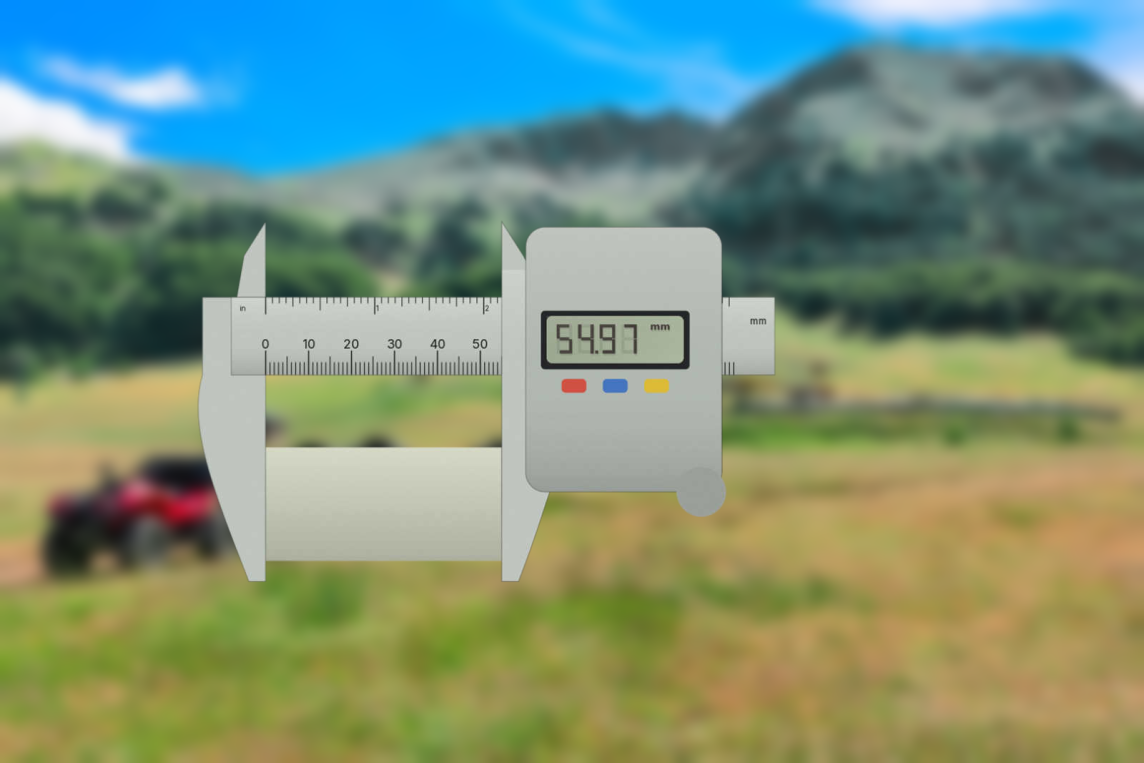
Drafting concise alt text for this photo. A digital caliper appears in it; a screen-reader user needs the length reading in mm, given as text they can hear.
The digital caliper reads 54.97 mm
